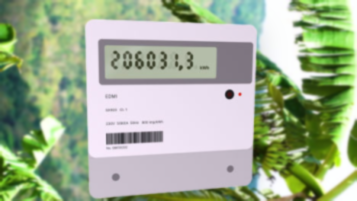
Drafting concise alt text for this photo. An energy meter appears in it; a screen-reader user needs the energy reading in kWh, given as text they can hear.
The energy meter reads 206031.3 kWh
